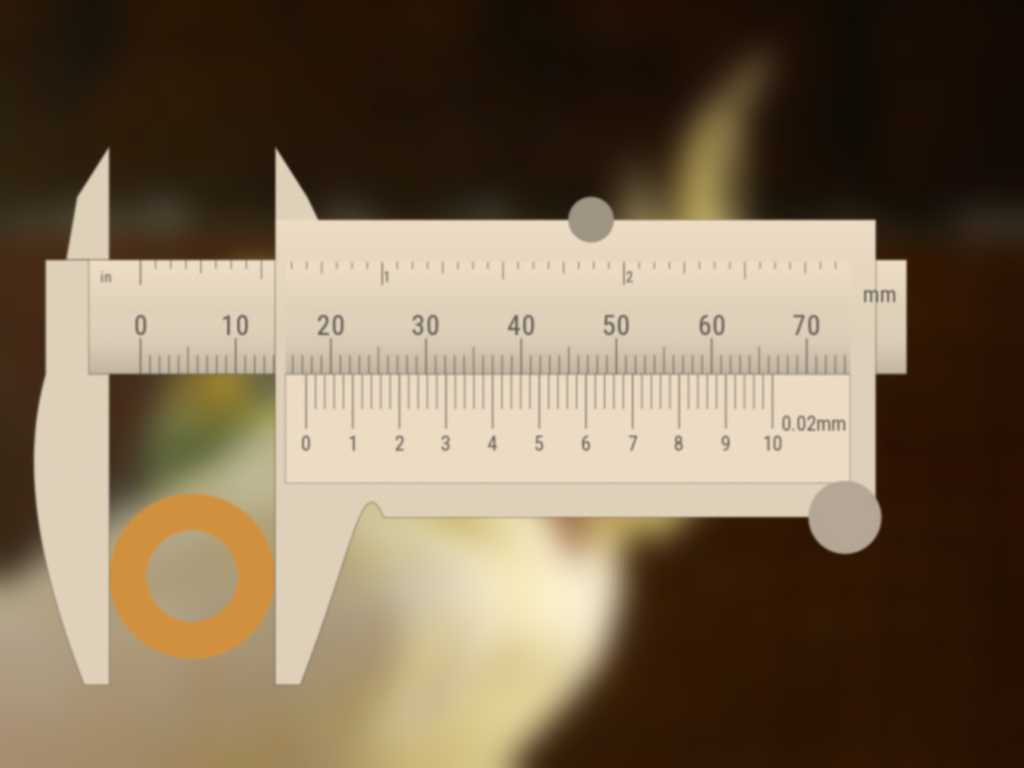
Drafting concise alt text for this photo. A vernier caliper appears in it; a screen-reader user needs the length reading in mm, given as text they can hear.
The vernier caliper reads 17.4 mm
